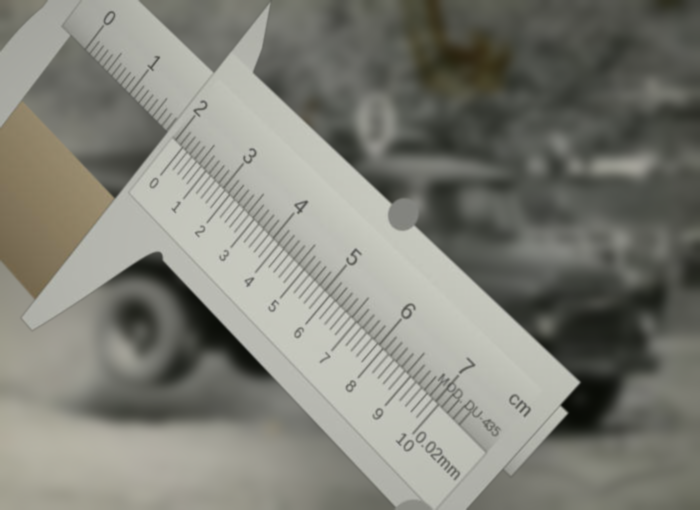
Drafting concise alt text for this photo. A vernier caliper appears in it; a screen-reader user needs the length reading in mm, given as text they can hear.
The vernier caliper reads 21.5 mm
